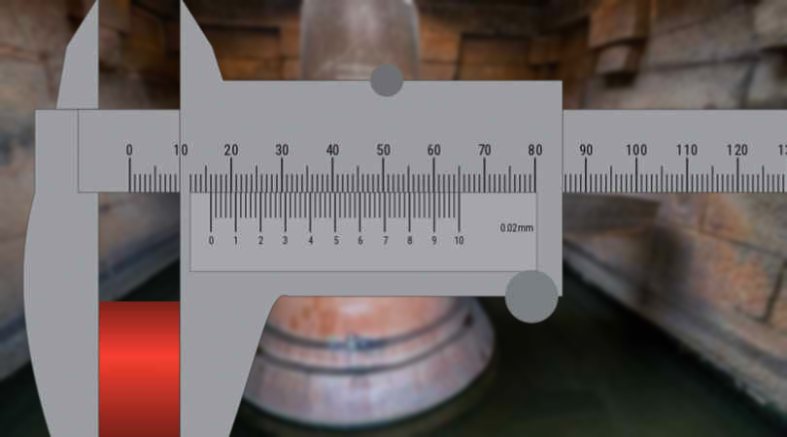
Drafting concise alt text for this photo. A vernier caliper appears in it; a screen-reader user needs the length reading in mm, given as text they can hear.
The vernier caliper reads 16.0 mm
